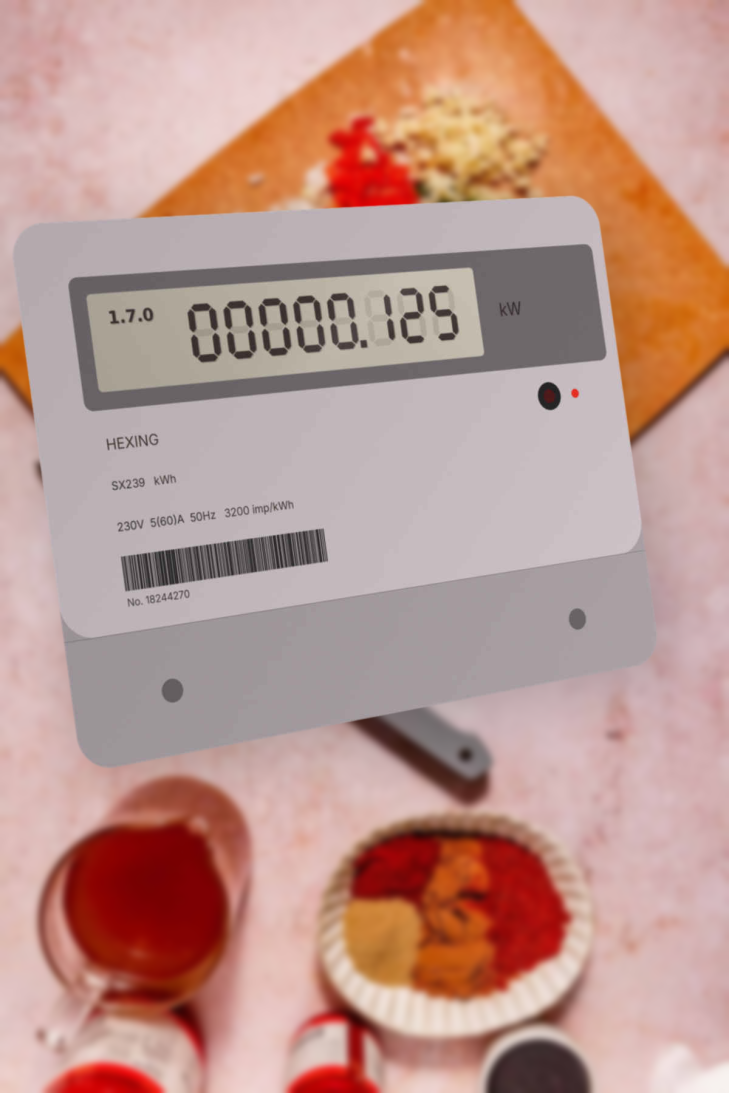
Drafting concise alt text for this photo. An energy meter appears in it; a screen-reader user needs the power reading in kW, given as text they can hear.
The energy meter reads 0.125 kW
